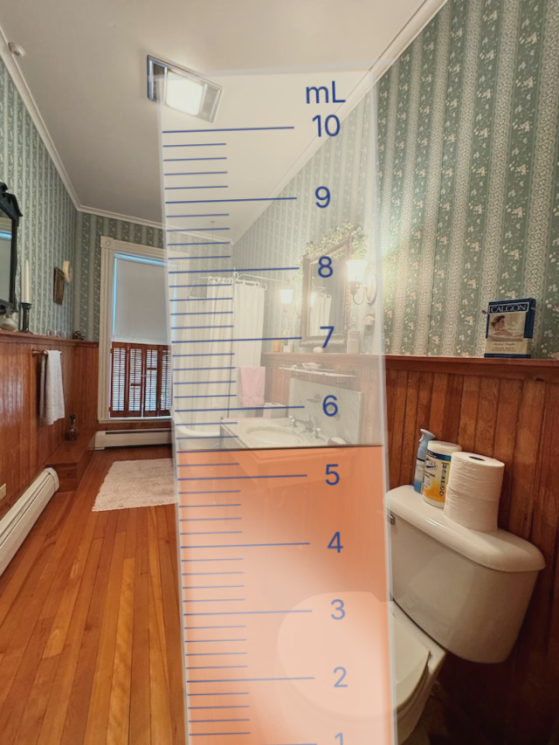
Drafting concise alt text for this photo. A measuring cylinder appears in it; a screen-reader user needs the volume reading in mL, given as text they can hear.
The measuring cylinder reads 5.4 mL
